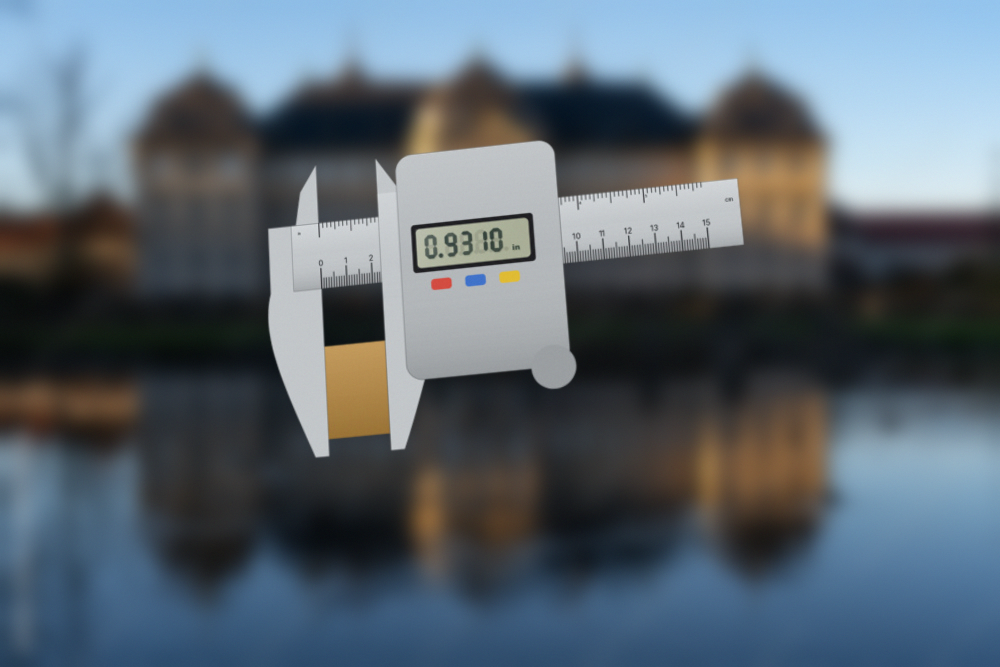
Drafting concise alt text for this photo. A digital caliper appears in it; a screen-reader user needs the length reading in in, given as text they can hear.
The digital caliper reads 0.9310 in
